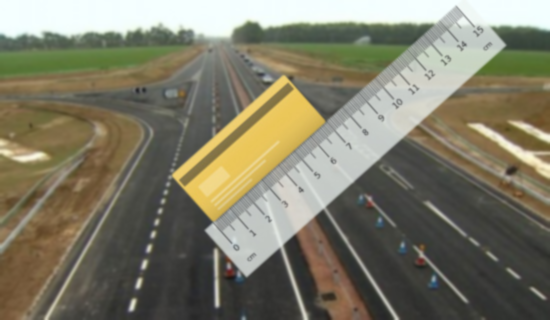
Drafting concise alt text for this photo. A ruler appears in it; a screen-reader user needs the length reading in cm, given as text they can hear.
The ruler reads 7 cm
